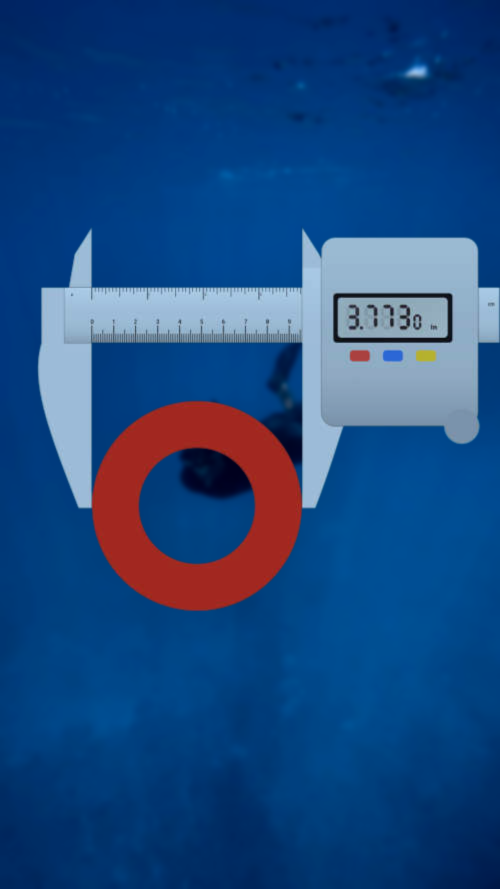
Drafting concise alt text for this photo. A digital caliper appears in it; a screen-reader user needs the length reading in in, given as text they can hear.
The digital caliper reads 3.7730 in
